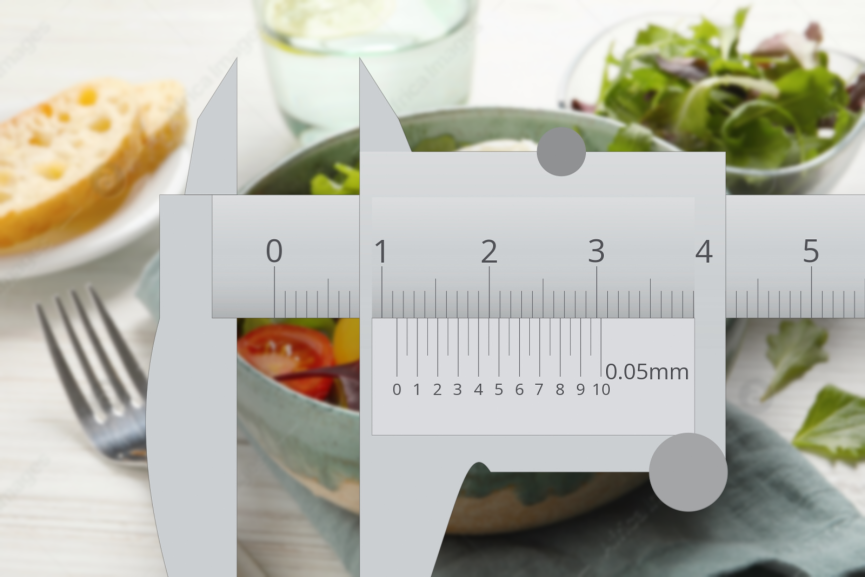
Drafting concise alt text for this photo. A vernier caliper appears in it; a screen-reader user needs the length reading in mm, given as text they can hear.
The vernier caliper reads 11.4 mm
